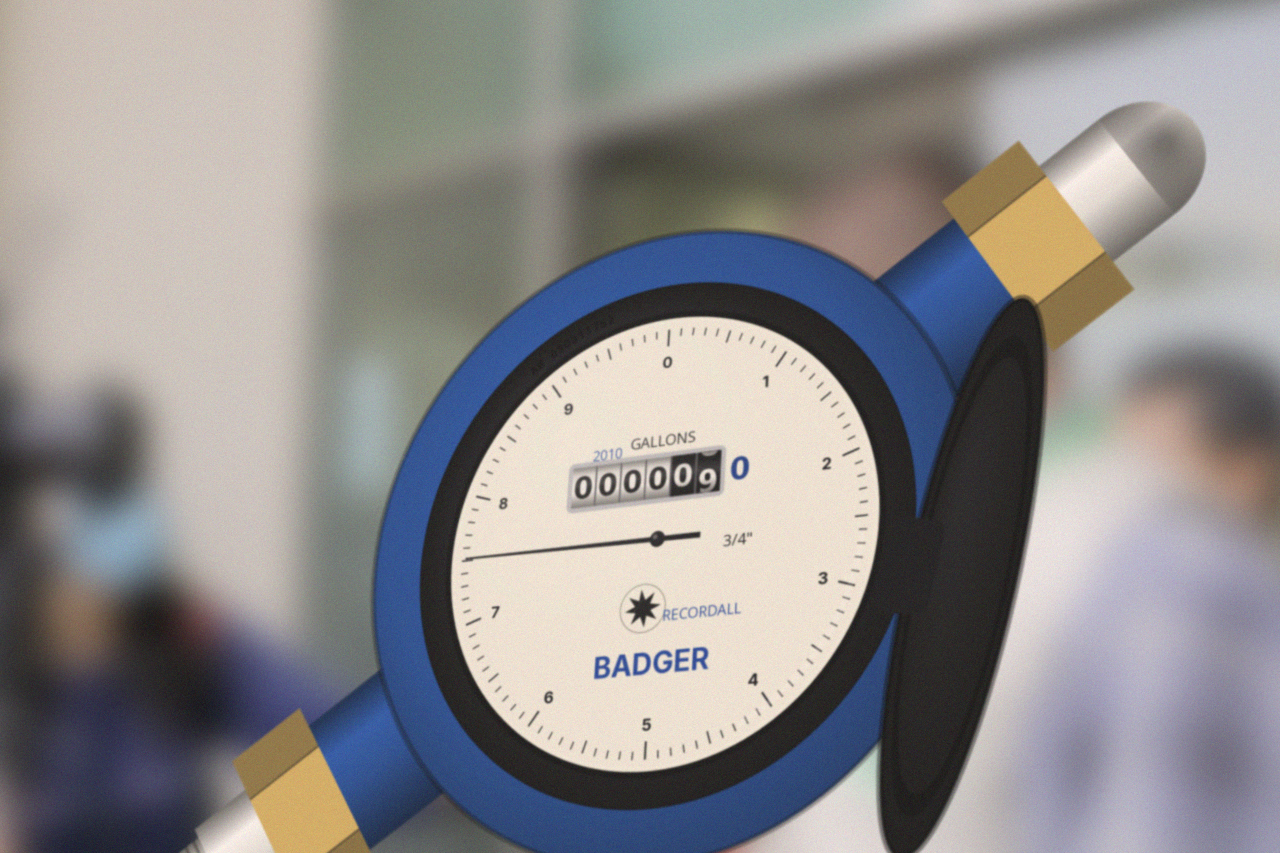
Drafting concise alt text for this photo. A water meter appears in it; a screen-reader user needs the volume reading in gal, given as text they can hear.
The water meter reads 87.5 gal
